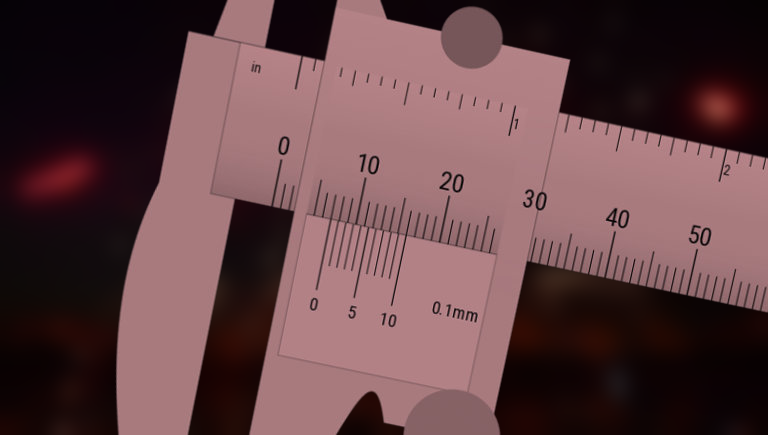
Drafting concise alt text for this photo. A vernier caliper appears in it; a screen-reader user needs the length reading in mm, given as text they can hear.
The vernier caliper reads 7.0 mm
